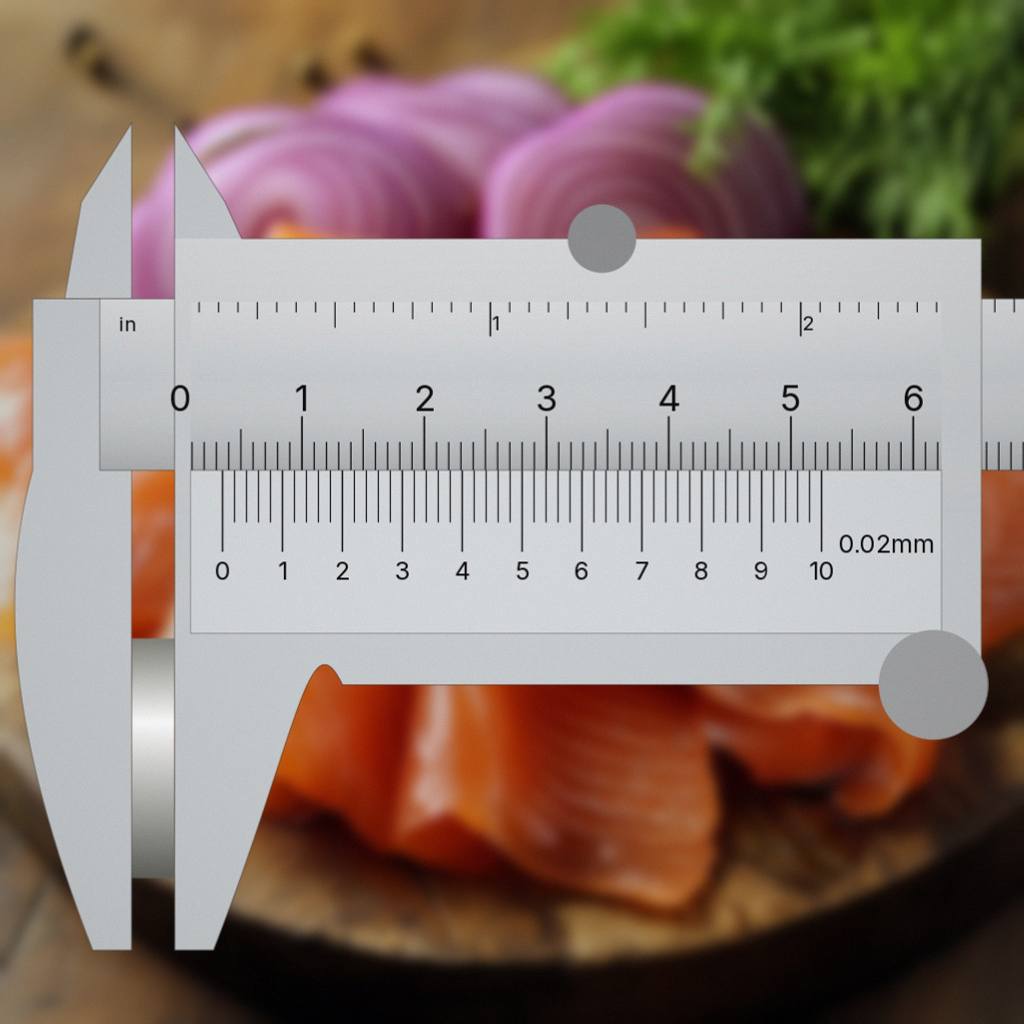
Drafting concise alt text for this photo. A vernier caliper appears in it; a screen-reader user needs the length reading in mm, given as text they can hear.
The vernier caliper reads 3.5 mm
